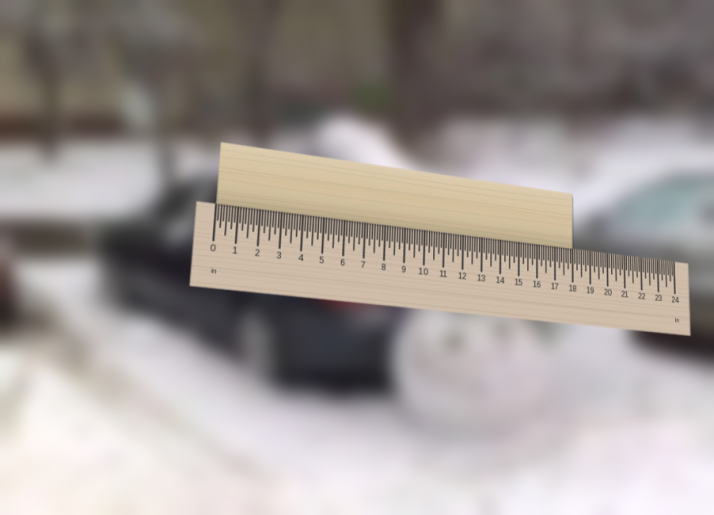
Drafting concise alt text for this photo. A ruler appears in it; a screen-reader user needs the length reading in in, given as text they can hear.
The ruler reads 18 in
